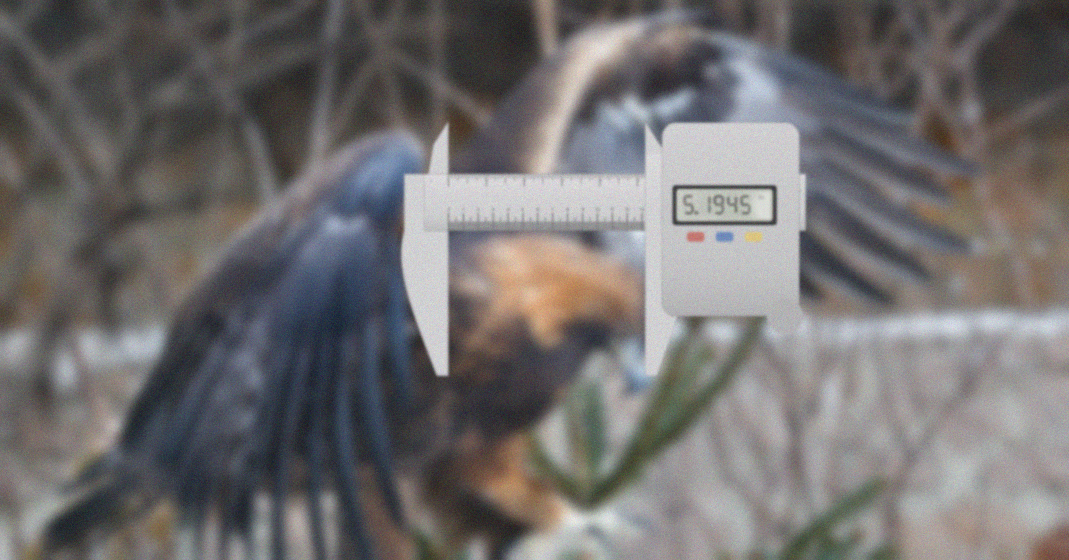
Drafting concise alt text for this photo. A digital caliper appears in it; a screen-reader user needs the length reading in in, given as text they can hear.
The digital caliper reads 5.1945 in
